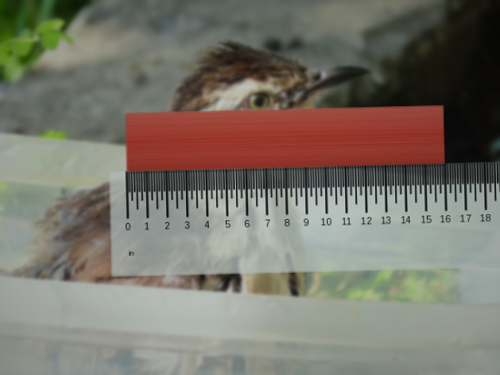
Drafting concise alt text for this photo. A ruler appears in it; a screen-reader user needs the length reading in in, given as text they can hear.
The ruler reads 16 in
